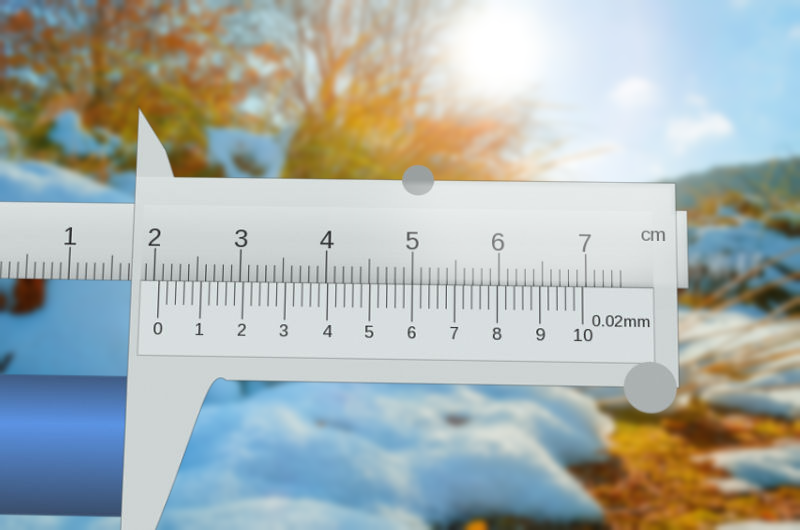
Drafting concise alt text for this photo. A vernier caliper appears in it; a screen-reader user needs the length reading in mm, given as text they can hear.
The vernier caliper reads 20.6 mm
